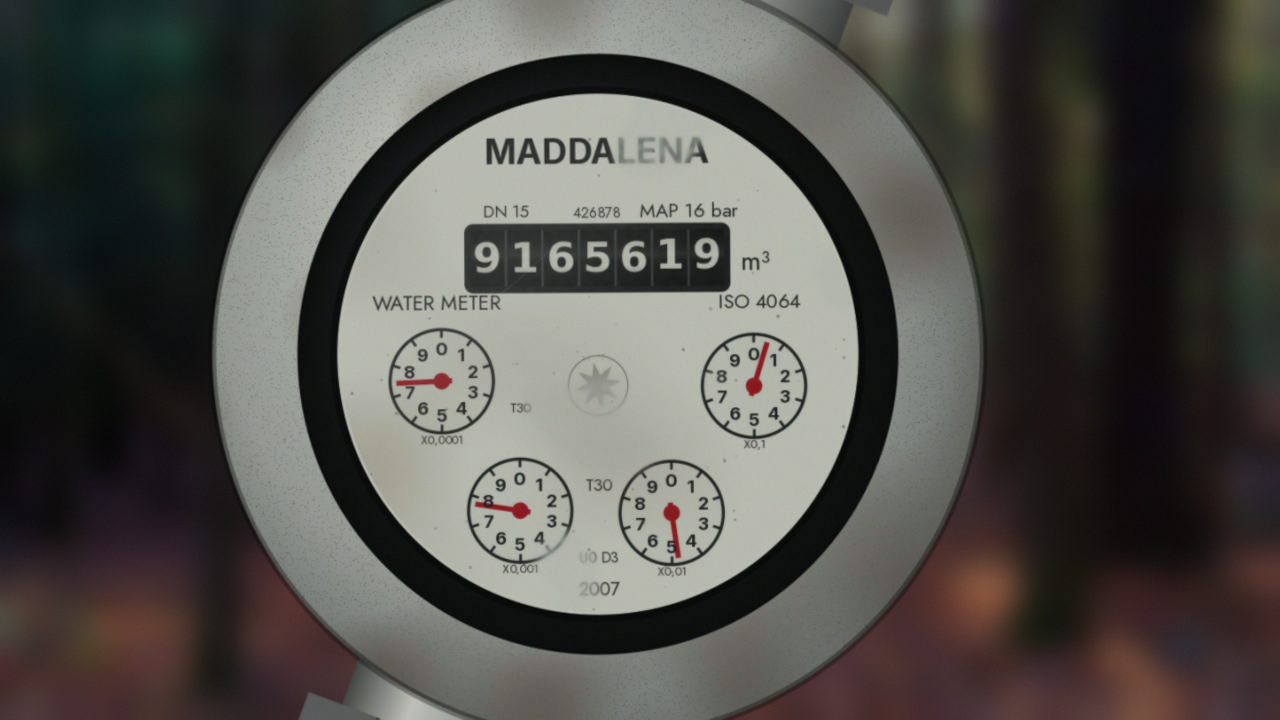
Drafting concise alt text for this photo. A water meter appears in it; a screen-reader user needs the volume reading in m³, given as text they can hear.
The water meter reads 9165619.0477 m³
